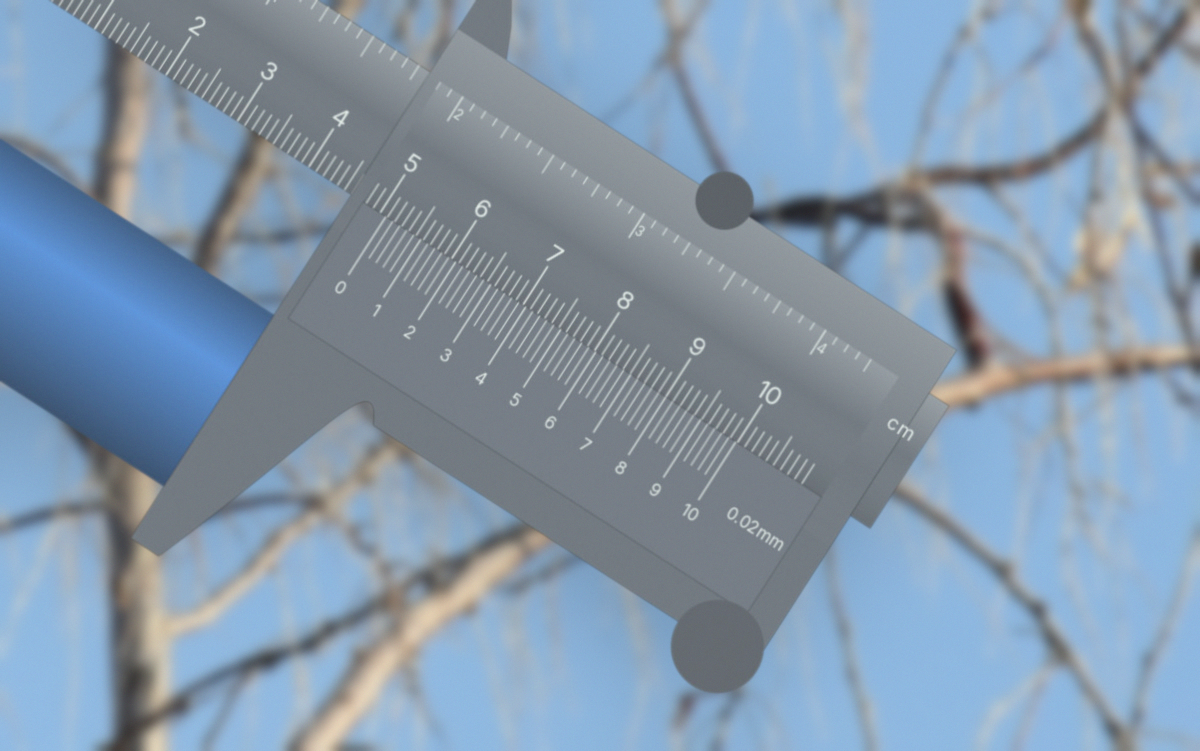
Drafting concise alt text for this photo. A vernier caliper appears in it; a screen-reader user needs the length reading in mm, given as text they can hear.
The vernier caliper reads 50.8 mm
